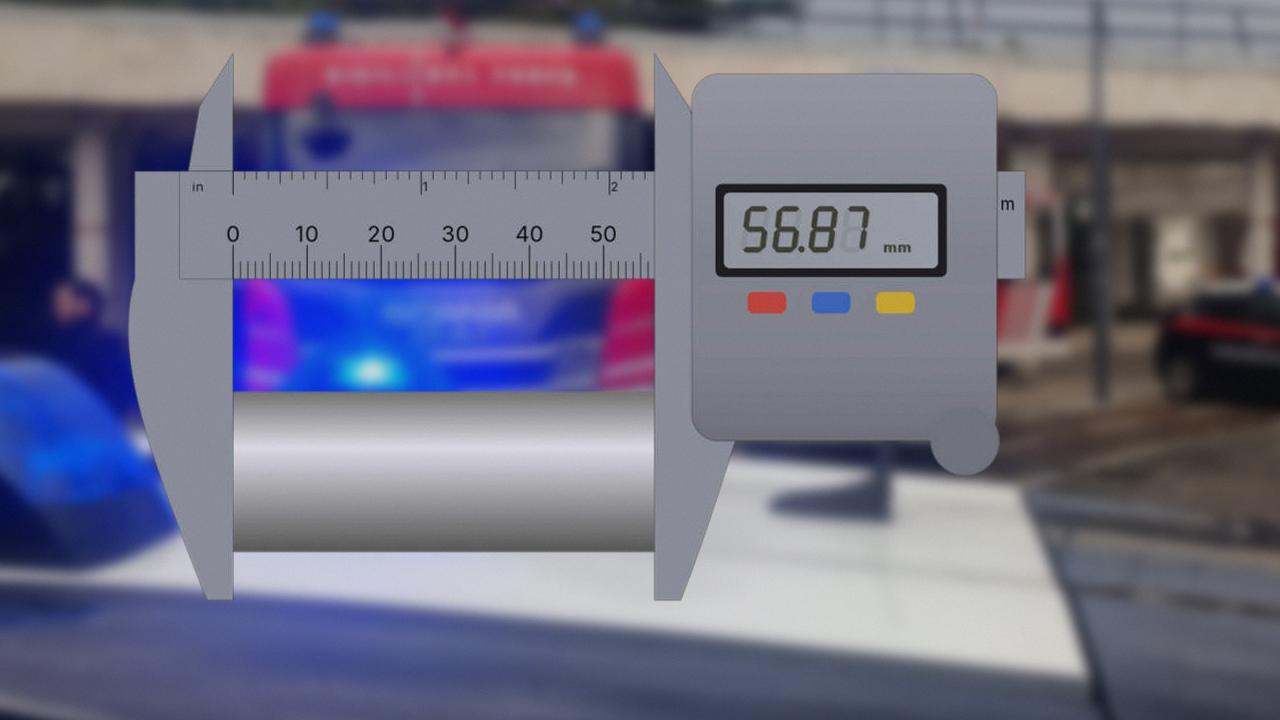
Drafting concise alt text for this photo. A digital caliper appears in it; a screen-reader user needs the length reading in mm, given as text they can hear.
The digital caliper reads 56.87 mm
